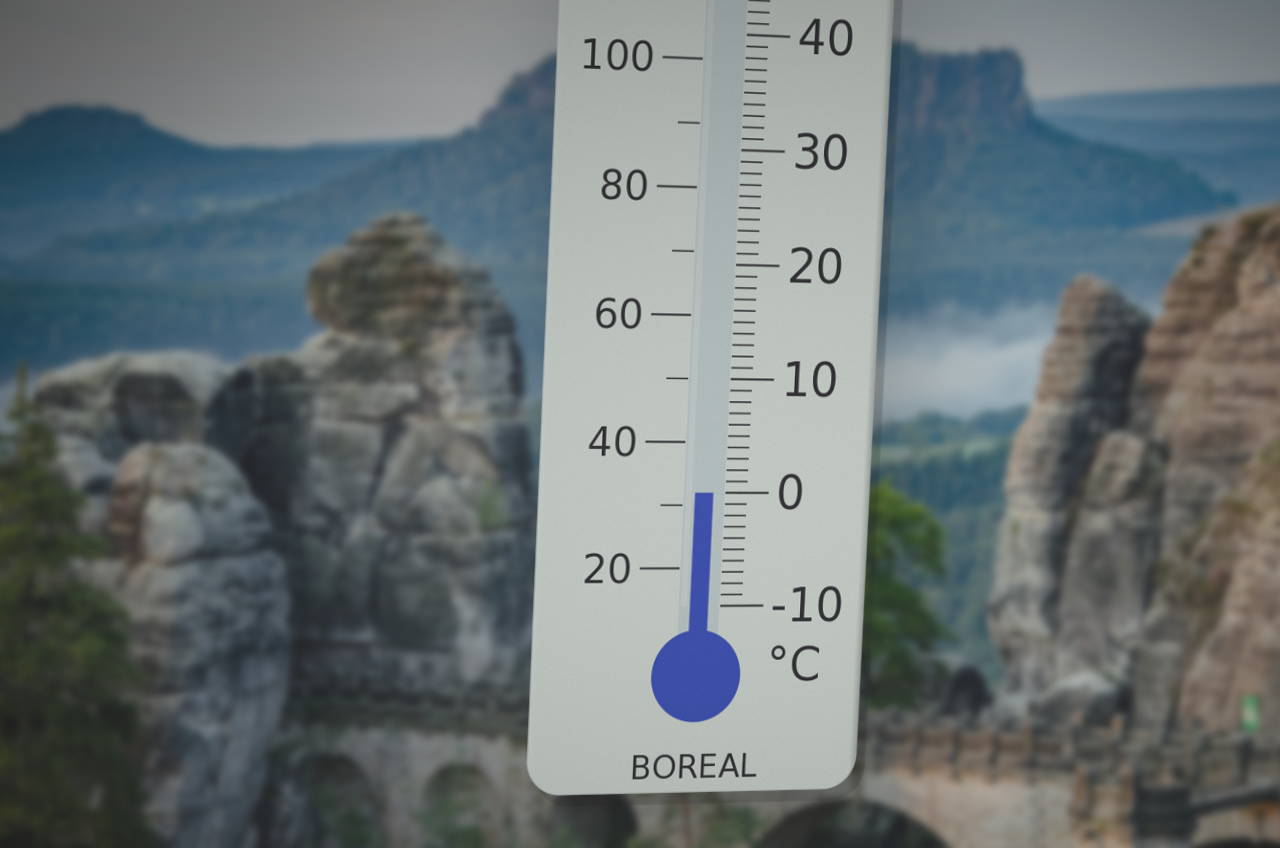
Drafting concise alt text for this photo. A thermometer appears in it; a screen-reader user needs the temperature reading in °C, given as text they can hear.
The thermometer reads 0 °C
